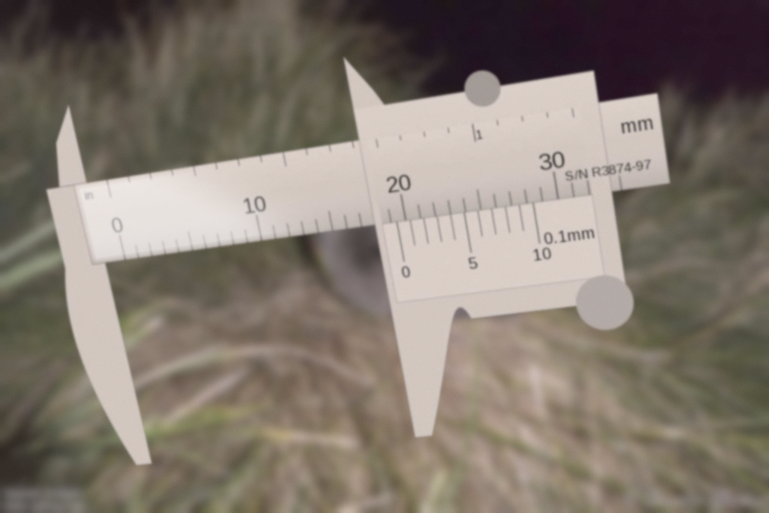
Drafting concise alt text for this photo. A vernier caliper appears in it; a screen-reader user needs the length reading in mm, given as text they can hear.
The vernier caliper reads 19.4 mm
